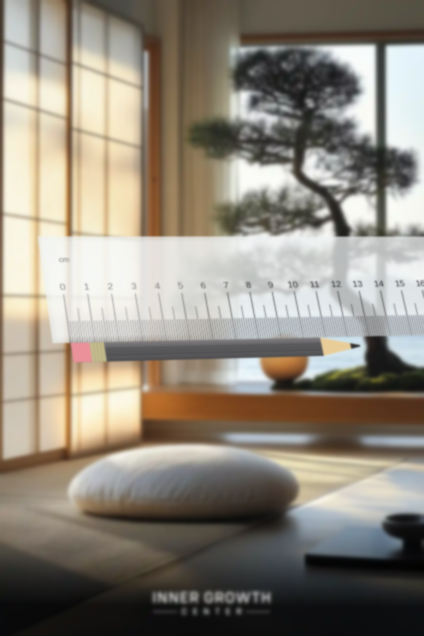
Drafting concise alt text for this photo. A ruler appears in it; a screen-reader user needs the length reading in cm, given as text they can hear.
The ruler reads 12.5 cm
